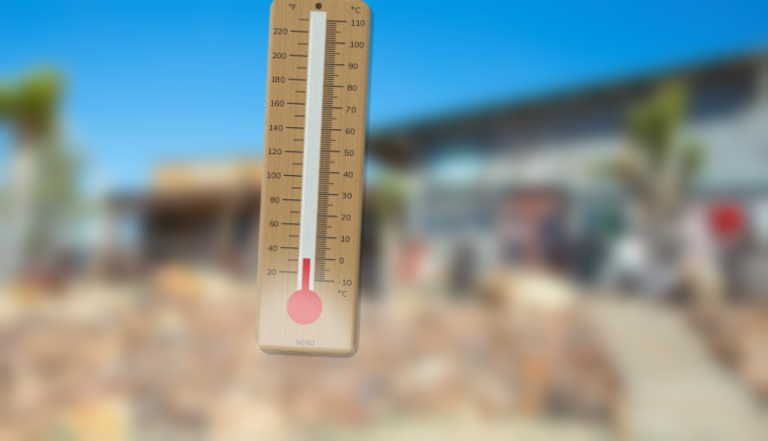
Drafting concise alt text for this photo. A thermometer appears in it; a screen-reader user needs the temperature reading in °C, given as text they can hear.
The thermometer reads 0 °C
